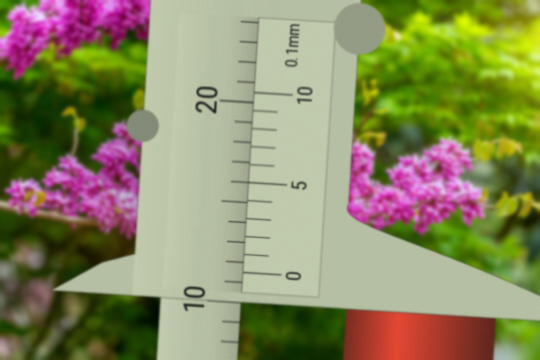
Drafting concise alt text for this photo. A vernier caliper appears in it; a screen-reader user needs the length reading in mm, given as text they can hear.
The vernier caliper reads 11.5 mm
